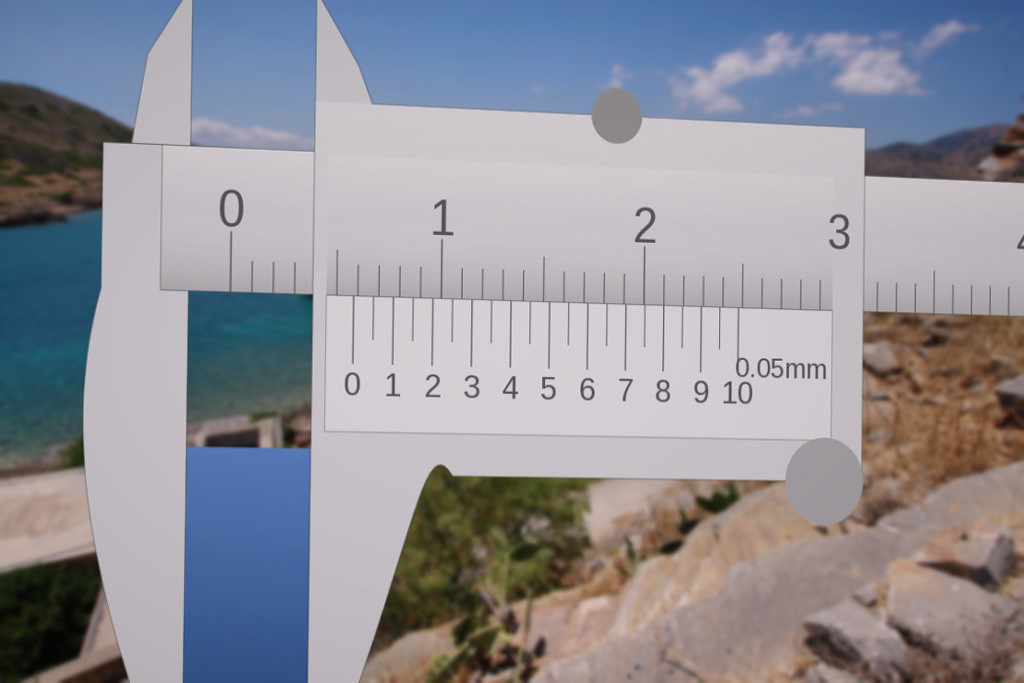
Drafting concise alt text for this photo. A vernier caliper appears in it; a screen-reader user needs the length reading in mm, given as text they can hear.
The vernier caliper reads 5.8 mm
